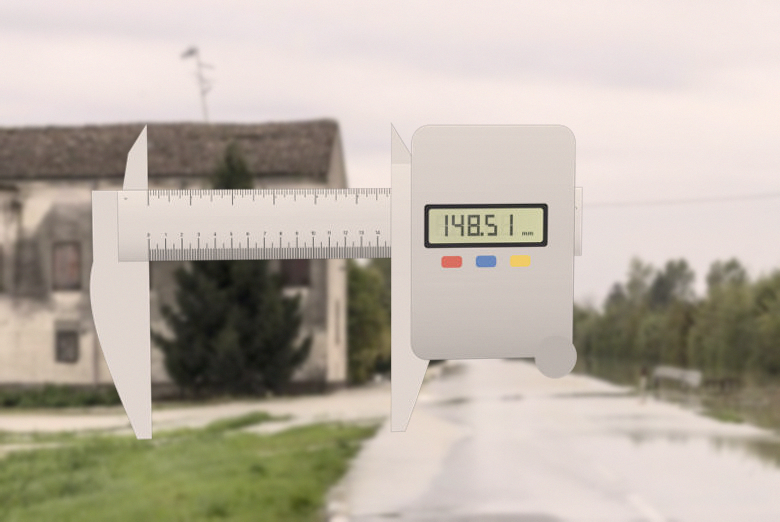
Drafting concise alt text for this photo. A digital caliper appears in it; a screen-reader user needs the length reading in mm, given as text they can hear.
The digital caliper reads 148.51 mm
